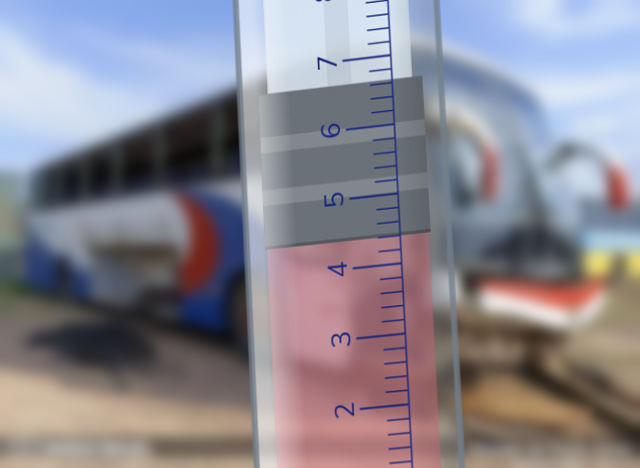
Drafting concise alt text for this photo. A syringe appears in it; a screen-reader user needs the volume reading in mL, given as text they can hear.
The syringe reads 4.4 mL
